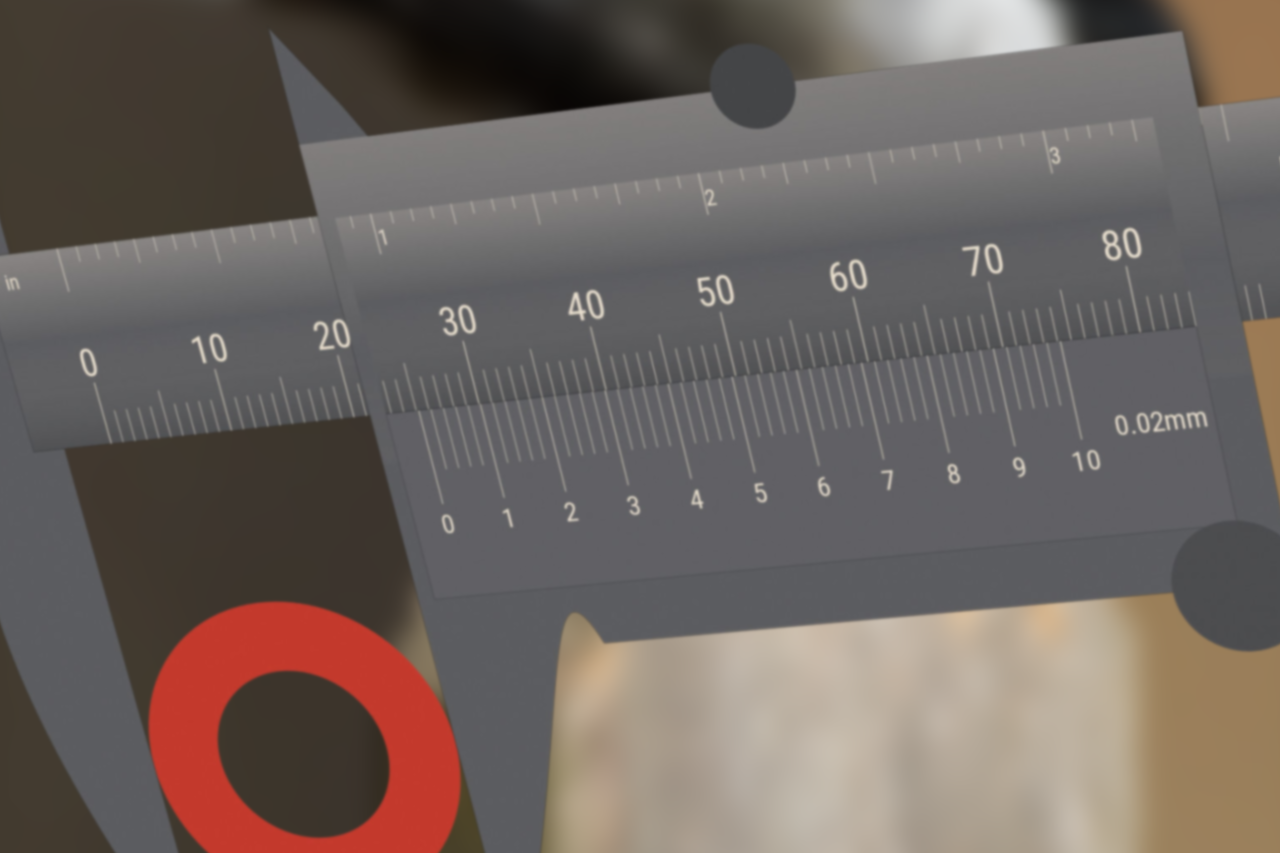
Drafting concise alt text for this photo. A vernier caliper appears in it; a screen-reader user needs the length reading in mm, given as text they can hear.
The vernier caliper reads 25.2 mm
